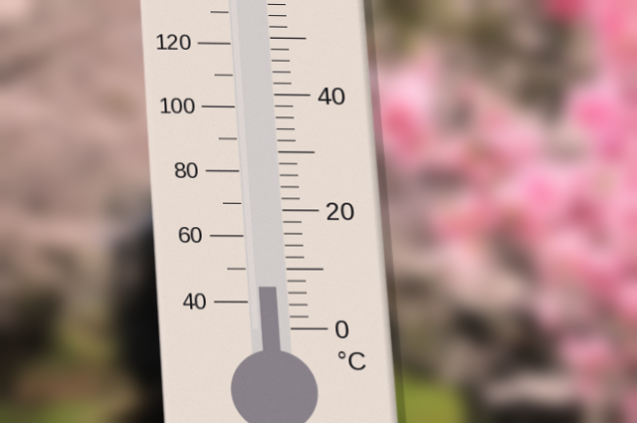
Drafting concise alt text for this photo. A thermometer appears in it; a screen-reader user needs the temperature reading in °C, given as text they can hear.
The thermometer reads 7 °C
